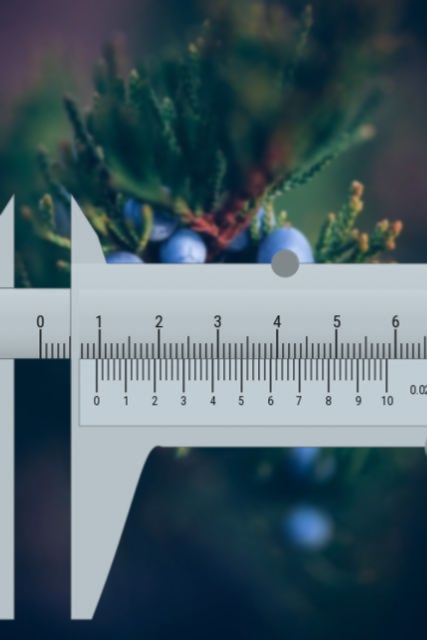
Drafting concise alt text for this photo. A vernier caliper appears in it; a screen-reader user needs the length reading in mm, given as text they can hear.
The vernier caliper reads 9.5 mm
